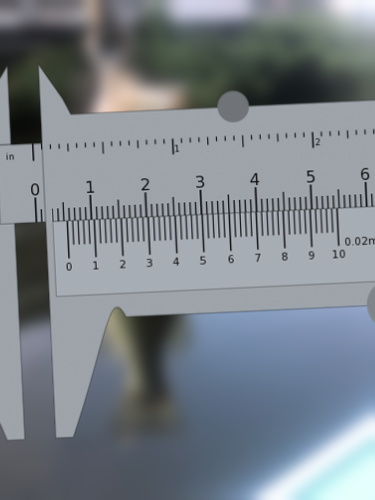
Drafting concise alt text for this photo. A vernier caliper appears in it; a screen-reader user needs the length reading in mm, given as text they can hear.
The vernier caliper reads 5.6 mm
